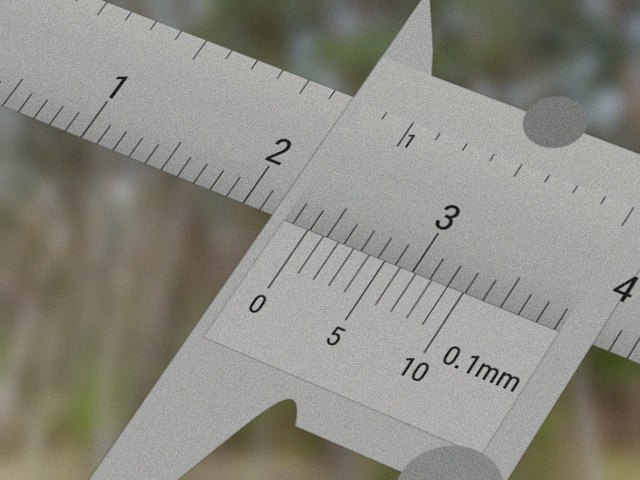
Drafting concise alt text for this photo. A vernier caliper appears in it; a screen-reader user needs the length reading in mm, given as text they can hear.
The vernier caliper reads 23.9 mm
